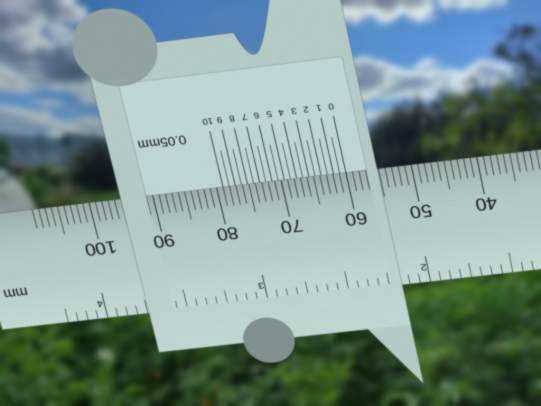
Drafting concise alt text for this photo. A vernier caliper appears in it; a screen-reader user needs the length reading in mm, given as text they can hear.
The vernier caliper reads 60.0 mm
